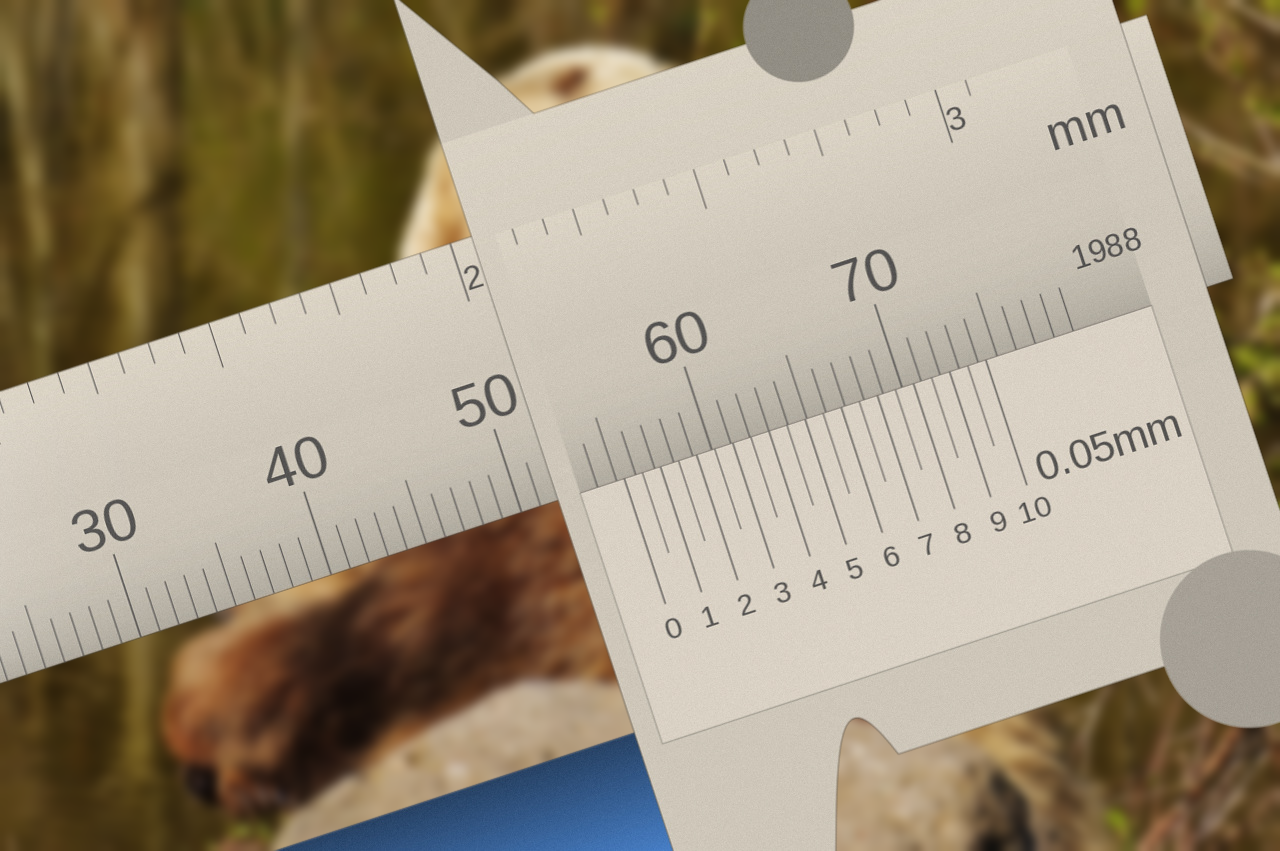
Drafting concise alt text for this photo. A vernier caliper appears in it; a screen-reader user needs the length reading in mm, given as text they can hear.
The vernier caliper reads 55.4 mm
